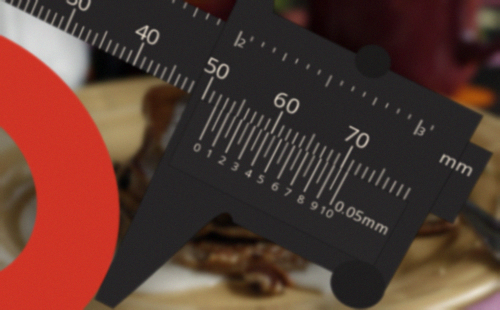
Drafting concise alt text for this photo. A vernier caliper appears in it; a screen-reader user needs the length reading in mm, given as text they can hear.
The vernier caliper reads 52.0 mm
